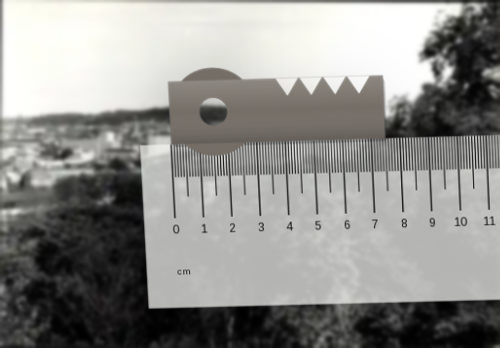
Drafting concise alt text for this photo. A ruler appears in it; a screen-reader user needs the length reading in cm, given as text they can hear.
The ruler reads 7.5 cm
